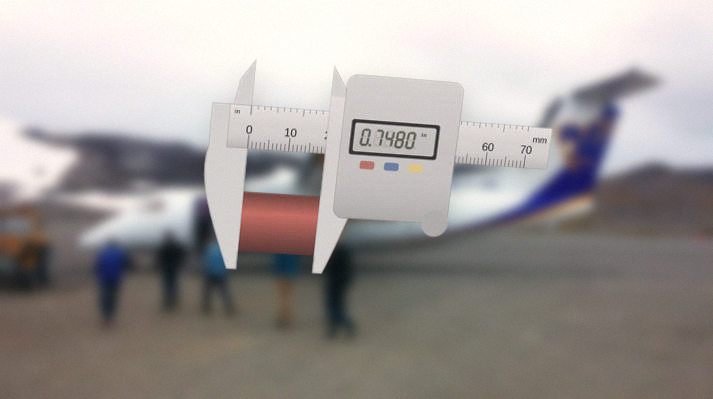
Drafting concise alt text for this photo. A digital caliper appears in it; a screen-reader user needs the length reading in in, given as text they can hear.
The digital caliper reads 0.7480 in
